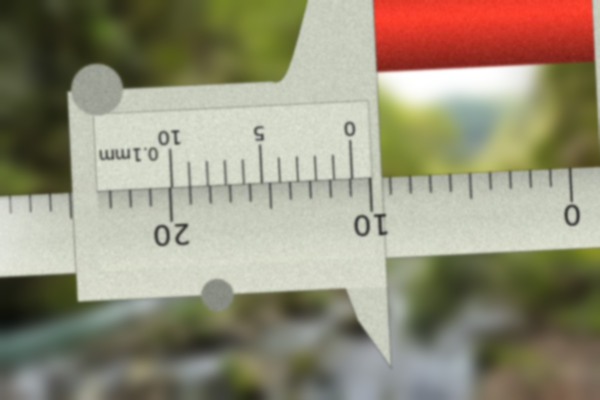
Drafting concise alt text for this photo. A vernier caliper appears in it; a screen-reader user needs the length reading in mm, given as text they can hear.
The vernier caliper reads 10.9 mm
